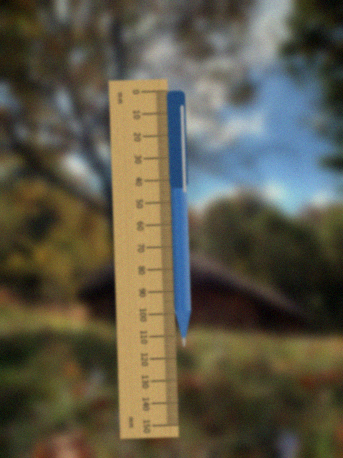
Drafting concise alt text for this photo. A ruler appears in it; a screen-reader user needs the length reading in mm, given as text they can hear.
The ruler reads 115 mm
